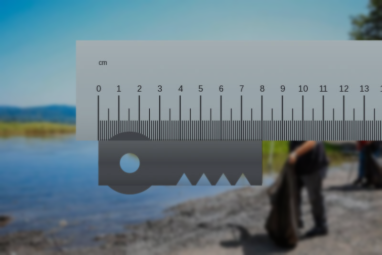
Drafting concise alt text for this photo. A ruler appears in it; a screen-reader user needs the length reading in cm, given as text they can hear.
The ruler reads 8 cm
